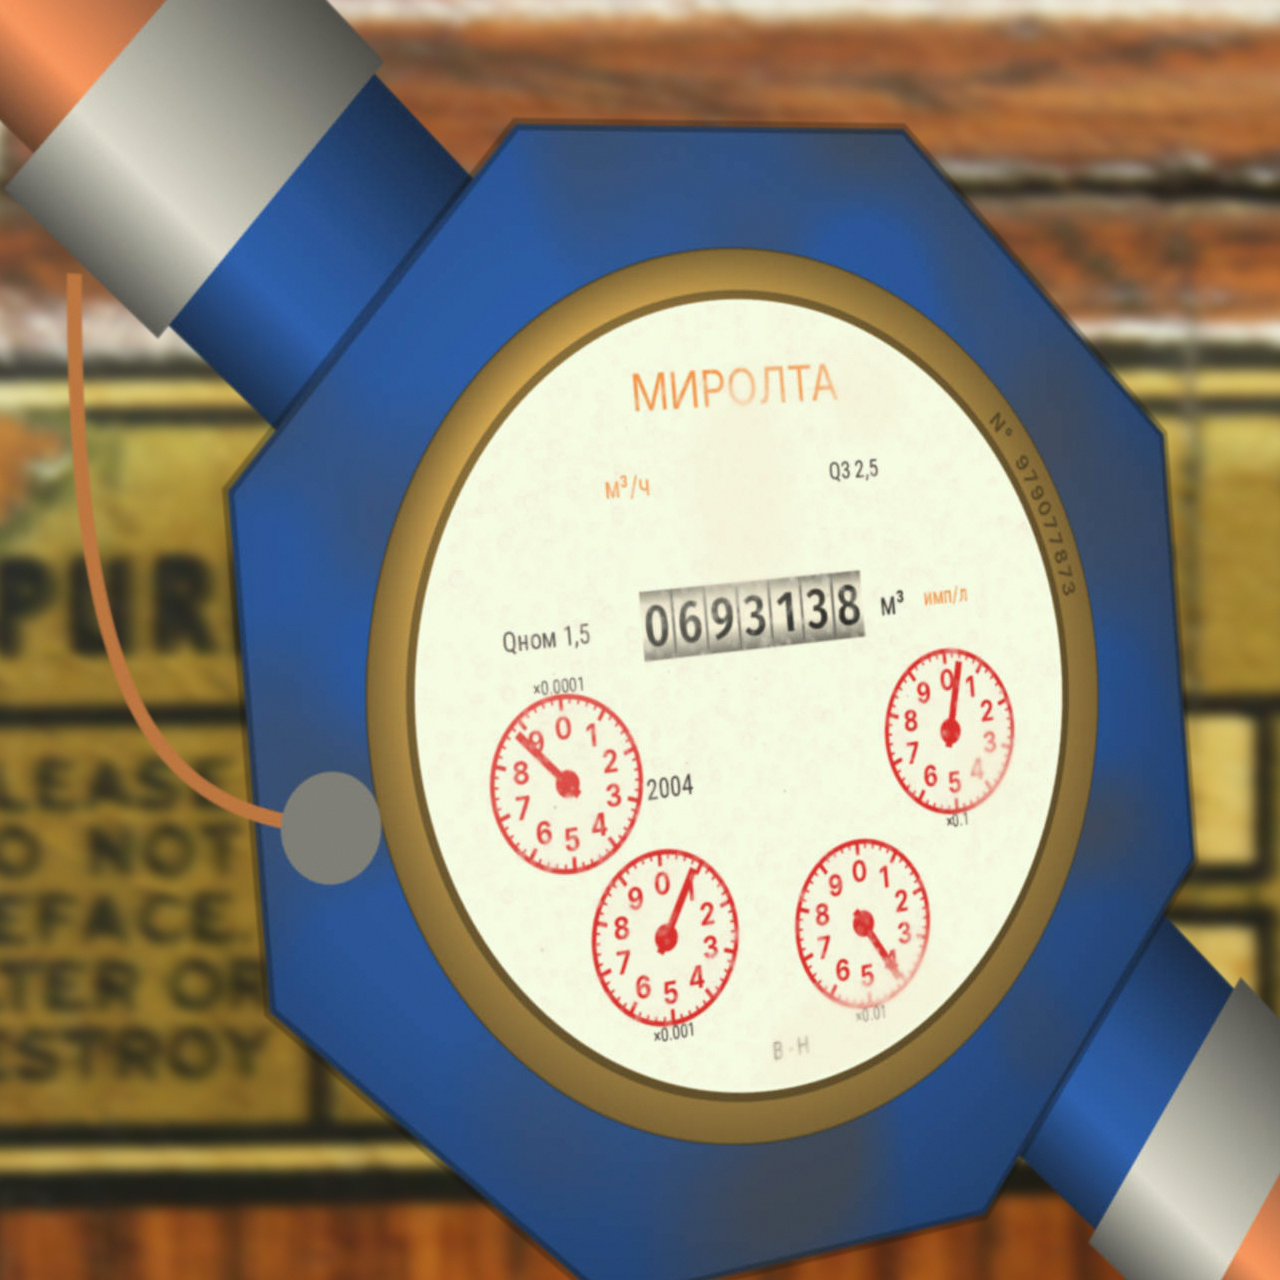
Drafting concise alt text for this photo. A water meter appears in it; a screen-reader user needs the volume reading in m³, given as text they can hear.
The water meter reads 693138.0408 m³
